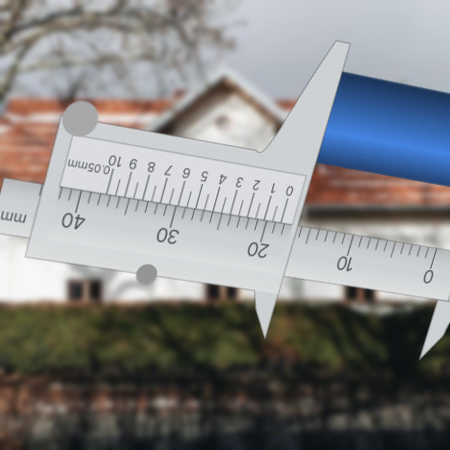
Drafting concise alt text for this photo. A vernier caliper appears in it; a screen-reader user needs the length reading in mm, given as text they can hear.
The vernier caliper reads 18.4 mm
